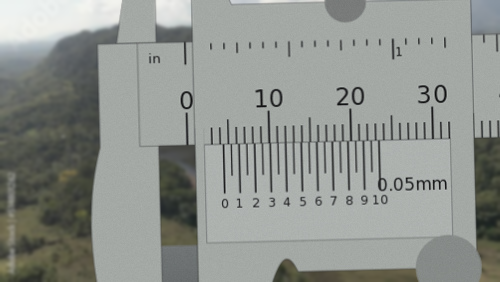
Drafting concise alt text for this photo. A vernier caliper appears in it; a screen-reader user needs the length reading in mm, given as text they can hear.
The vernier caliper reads 4.4 mm
